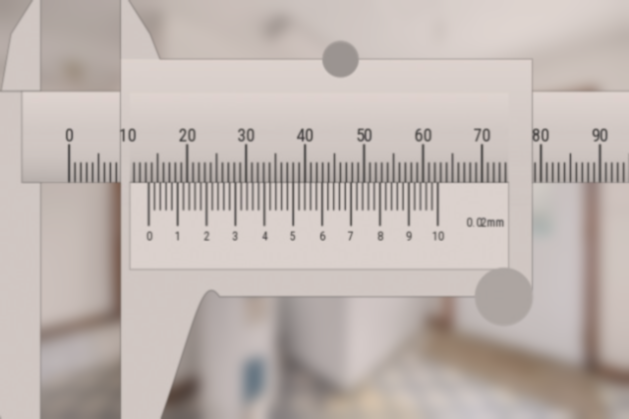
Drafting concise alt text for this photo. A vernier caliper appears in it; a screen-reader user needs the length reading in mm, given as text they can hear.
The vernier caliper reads 13.5 mm
